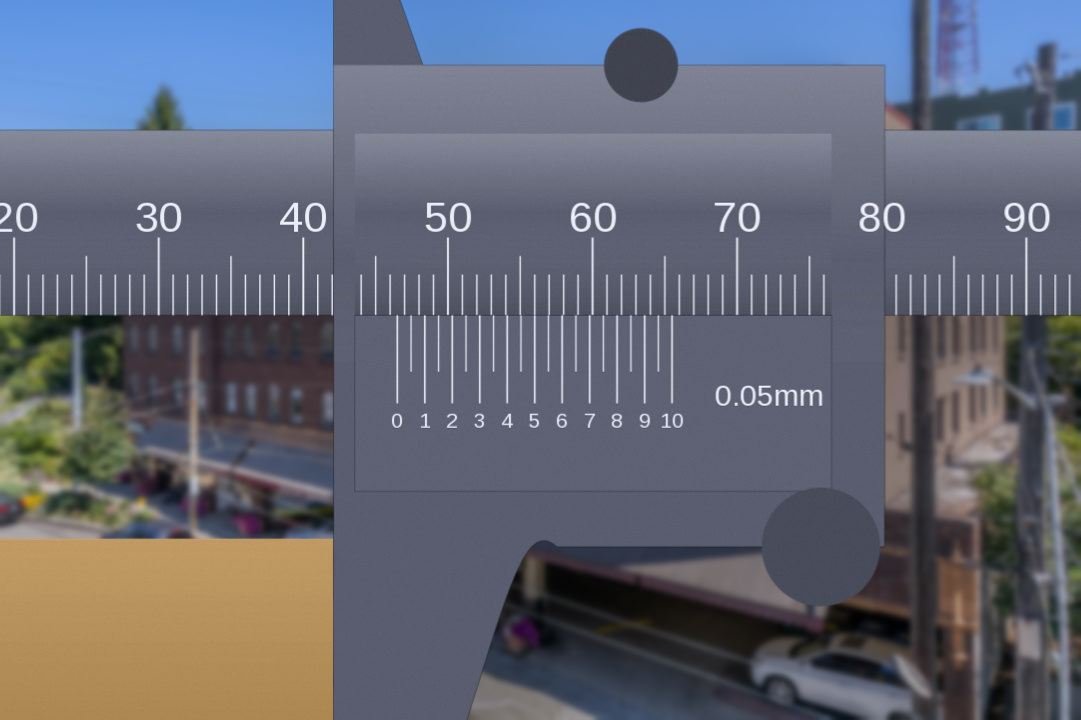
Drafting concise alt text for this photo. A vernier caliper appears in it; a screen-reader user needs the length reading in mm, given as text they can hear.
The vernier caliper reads 46.5 mm
